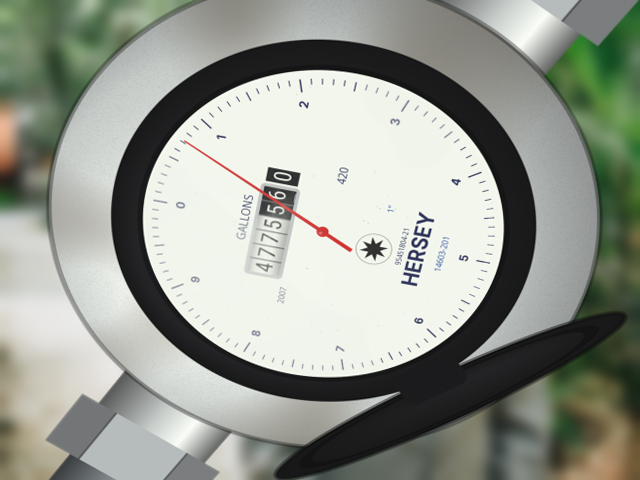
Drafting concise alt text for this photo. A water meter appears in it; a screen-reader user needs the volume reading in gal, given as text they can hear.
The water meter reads 4775560.7 gal
